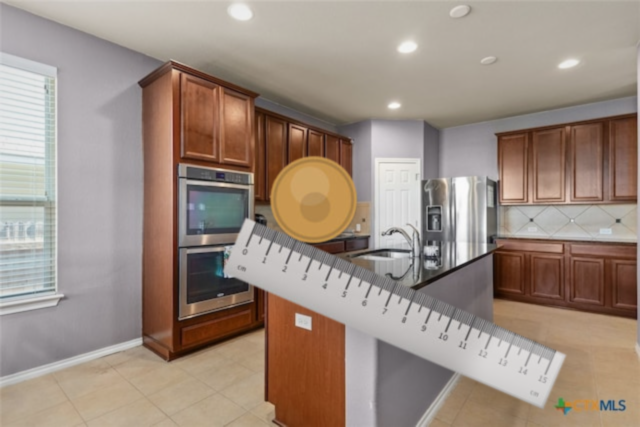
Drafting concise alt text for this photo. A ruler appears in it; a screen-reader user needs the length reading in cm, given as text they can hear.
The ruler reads 4 cm
